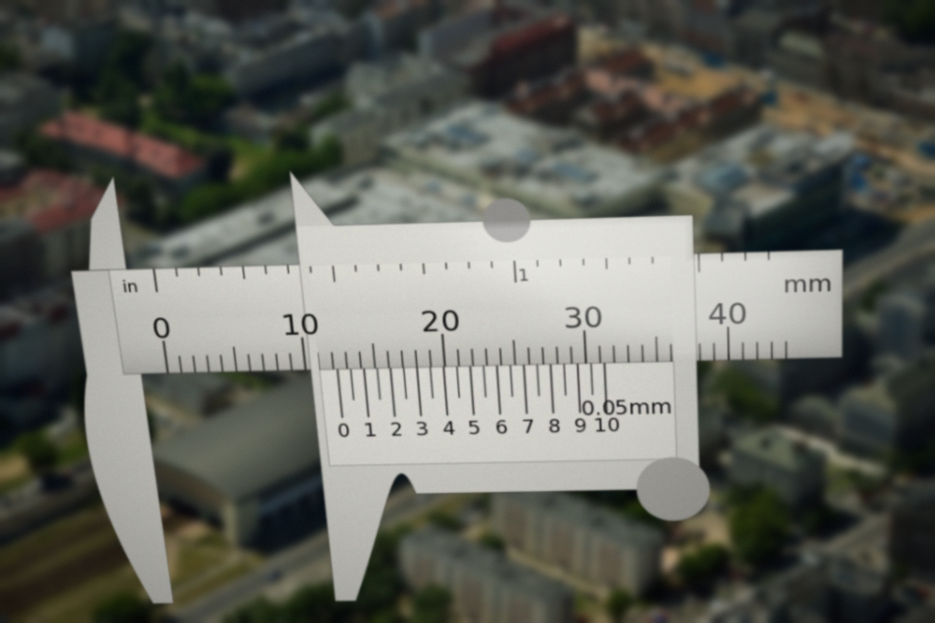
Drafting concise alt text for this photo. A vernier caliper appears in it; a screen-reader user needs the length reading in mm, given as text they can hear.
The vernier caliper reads 12.3 mm
